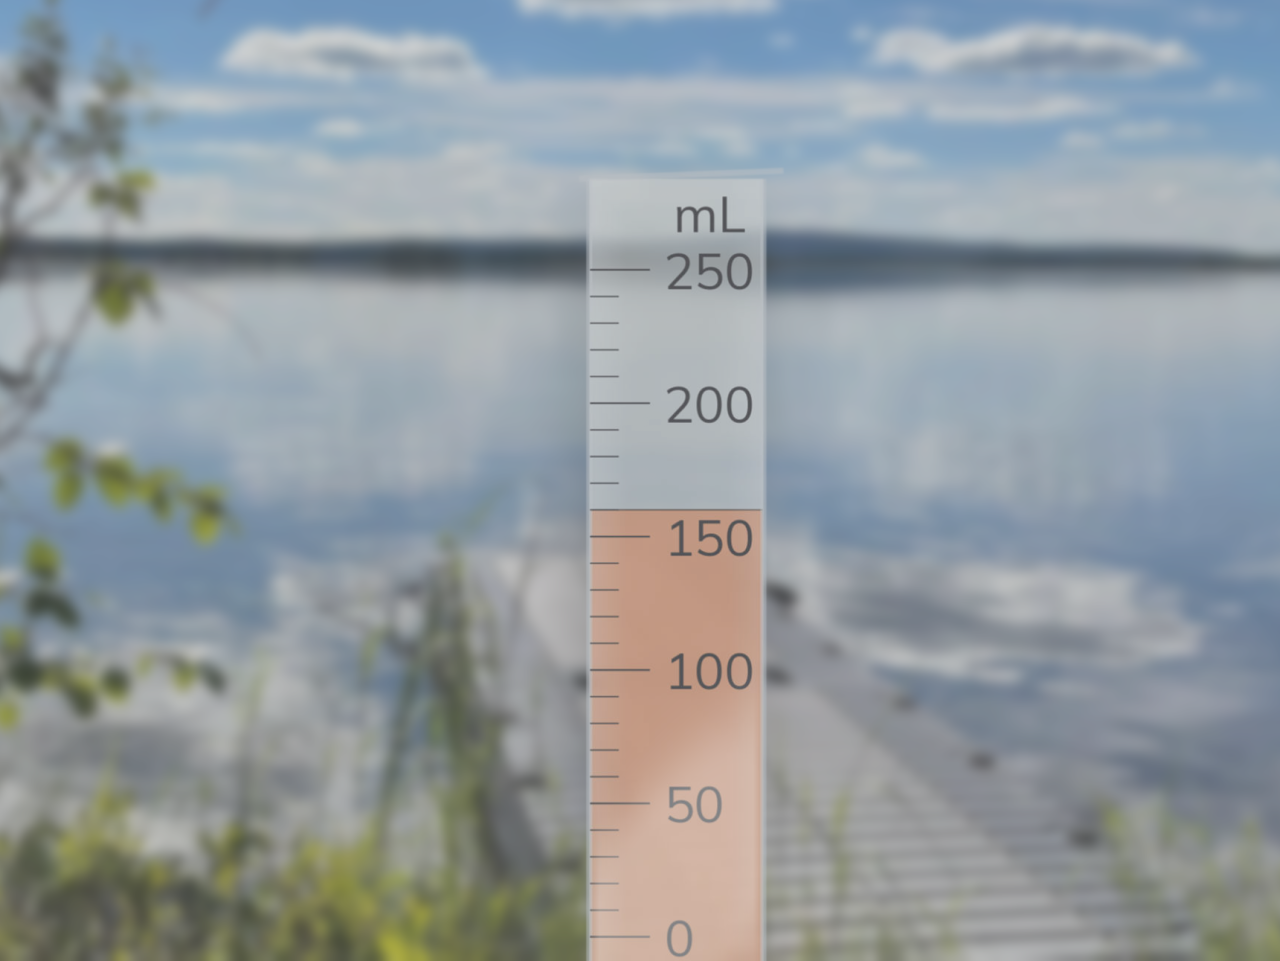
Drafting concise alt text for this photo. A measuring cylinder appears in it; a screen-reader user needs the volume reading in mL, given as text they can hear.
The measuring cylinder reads 160 mL
